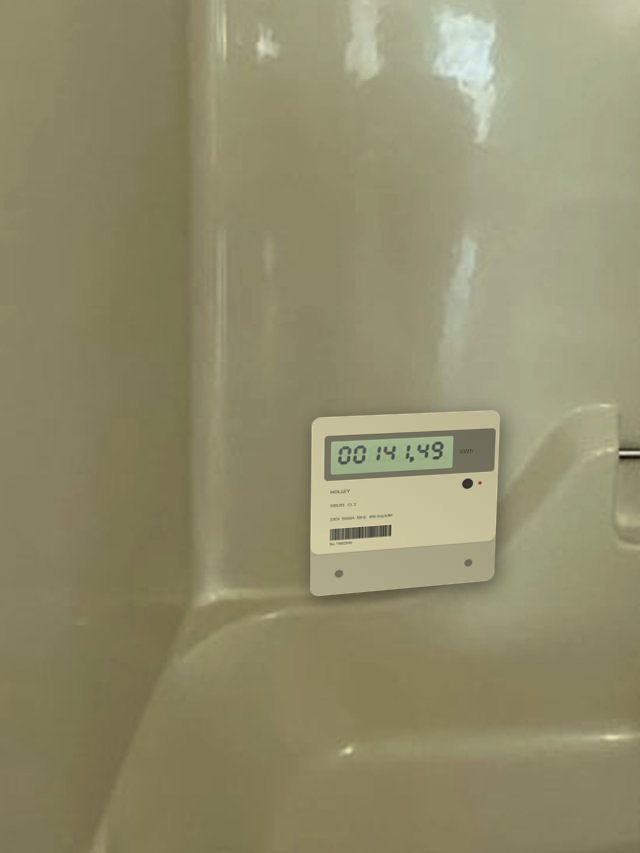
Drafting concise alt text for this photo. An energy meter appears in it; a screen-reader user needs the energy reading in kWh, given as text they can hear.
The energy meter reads 141.49 kWh
